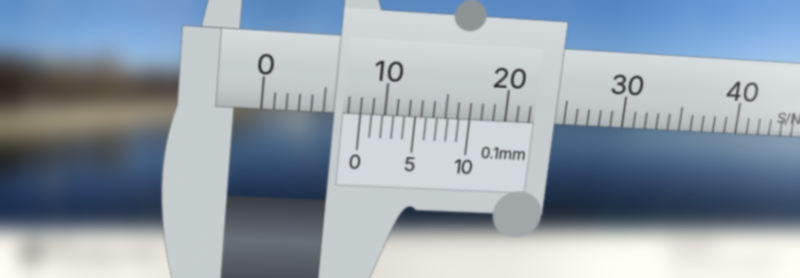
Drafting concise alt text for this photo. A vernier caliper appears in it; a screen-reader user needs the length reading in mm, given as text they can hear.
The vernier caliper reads 8.0 mm
